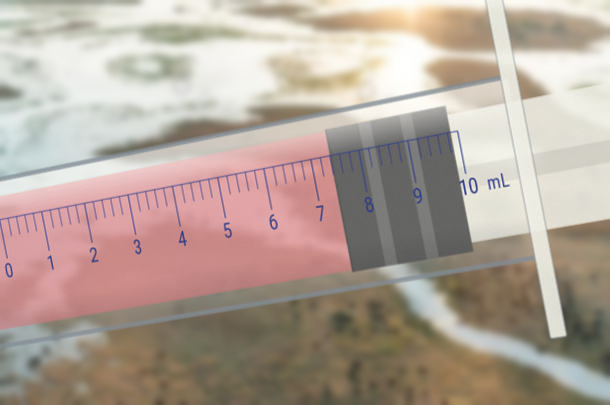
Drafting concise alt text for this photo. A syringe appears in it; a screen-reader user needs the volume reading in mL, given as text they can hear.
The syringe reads 7.4 mL
